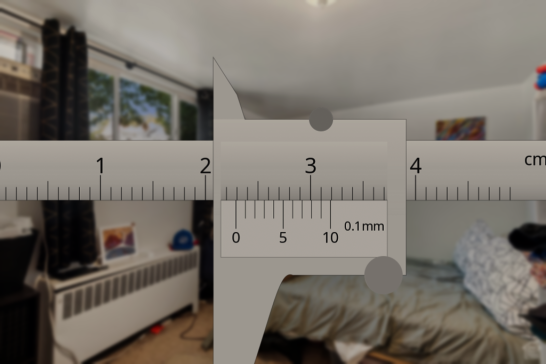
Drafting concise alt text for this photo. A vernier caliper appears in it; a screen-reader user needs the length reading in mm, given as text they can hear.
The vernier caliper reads 22.9 mm
